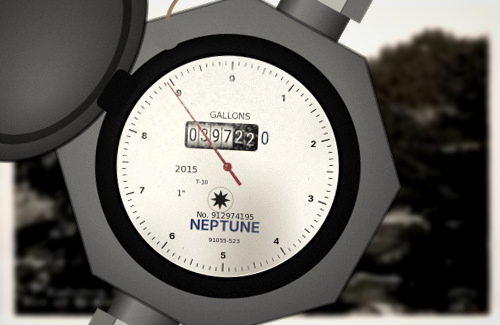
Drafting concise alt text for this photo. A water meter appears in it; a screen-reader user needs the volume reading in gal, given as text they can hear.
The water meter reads 397218.9 gal
